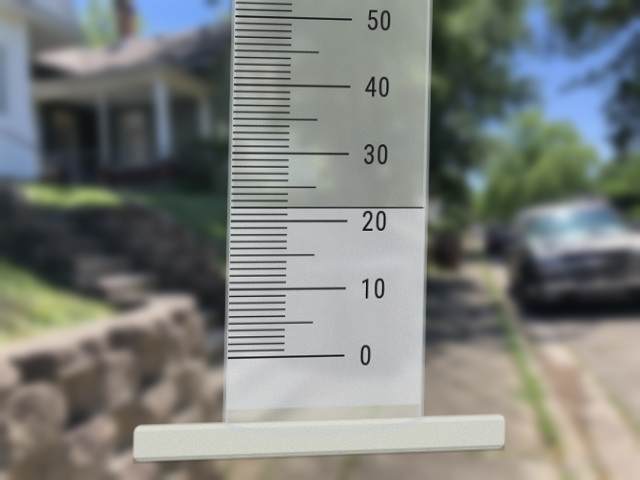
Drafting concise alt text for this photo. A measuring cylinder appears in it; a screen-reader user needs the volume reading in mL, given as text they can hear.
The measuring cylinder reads 22 mL
